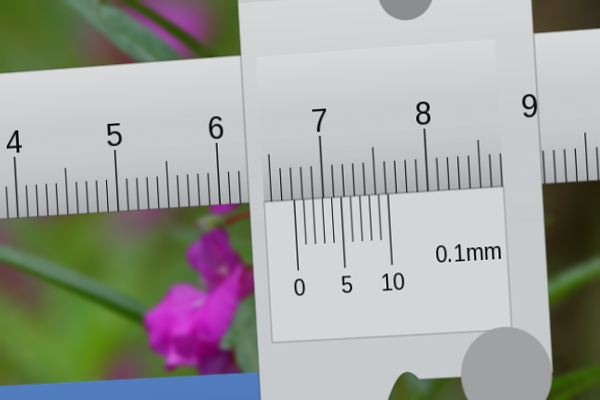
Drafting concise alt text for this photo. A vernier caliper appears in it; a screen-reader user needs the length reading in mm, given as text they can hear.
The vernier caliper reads 67.2 mm
